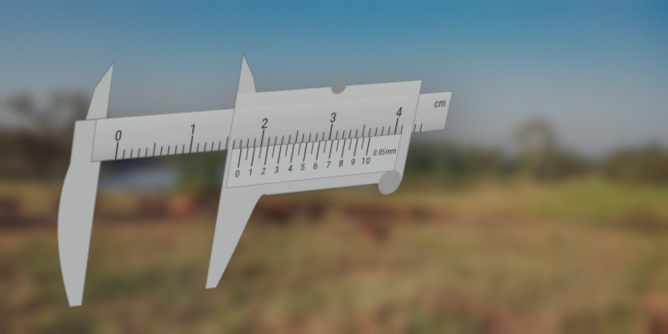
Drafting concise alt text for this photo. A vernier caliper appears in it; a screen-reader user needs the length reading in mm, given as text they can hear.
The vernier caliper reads 17.2 mm
